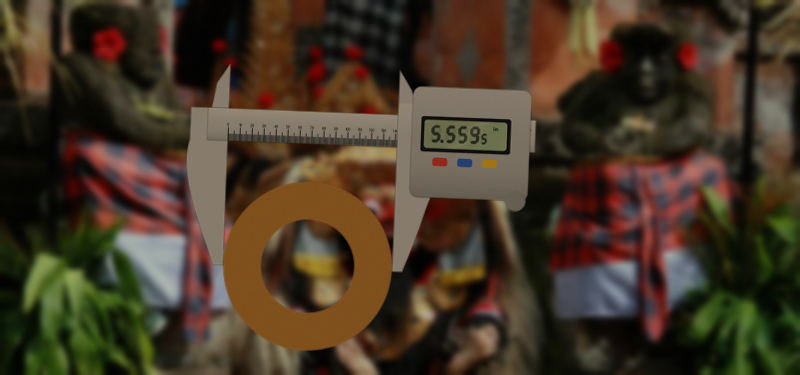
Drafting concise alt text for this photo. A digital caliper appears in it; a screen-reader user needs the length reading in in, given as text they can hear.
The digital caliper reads 5.5595 in
